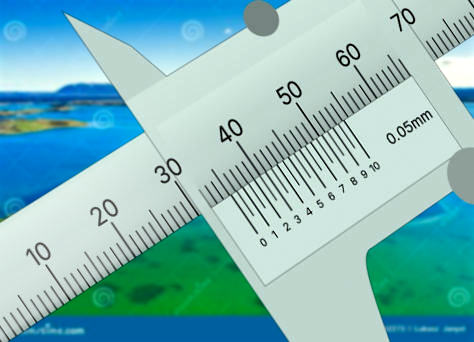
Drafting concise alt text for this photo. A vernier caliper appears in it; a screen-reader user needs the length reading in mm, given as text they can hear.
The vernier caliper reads 35.2 mm
